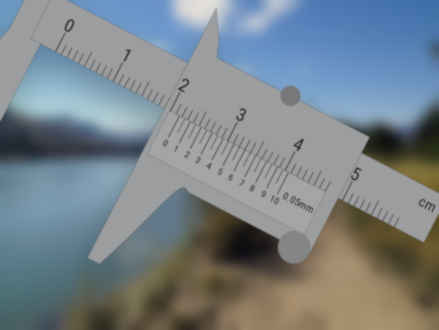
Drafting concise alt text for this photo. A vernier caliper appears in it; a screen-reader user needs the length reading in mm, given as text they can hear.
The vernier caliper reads 21.6 mm
